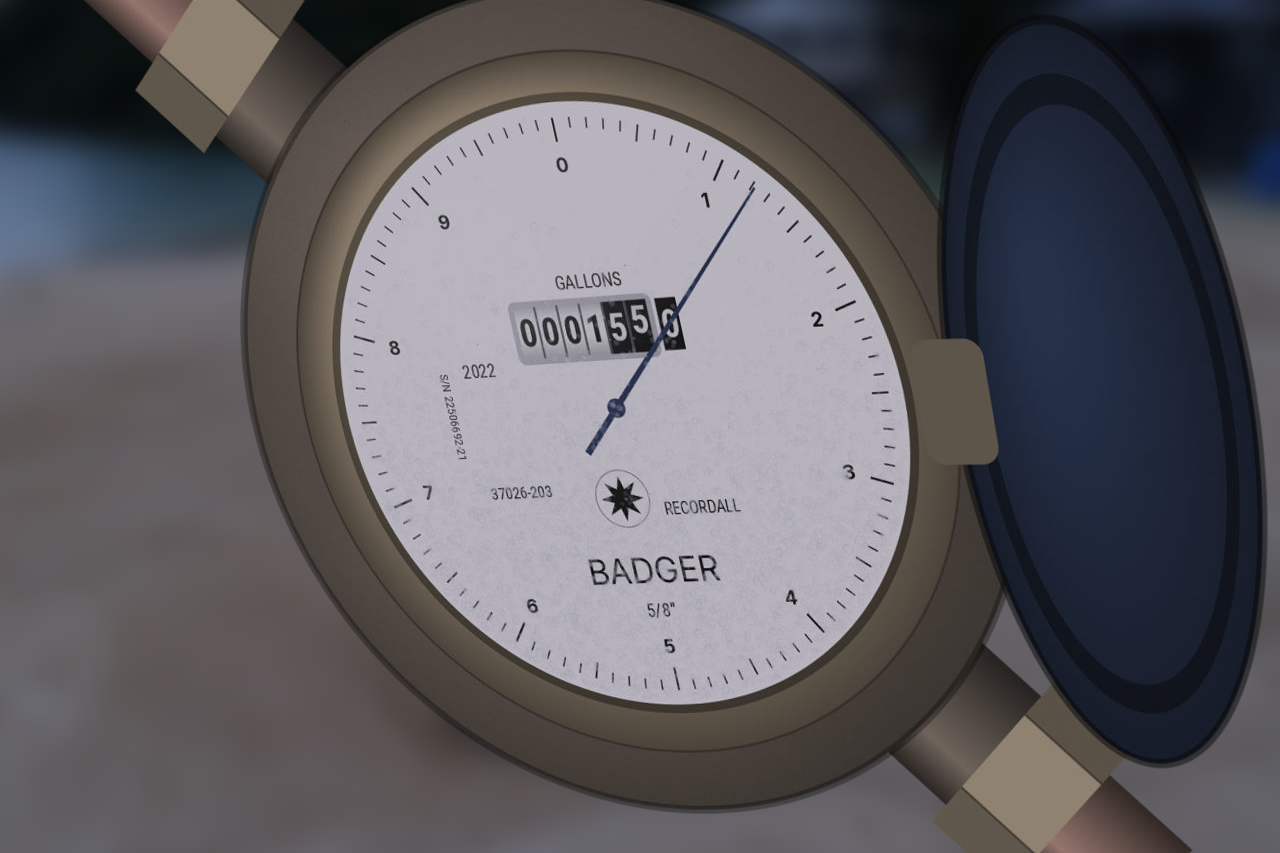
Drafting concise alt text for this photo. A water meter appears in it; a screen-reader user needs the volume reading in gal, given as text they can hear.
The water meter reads 1551.2 gal
